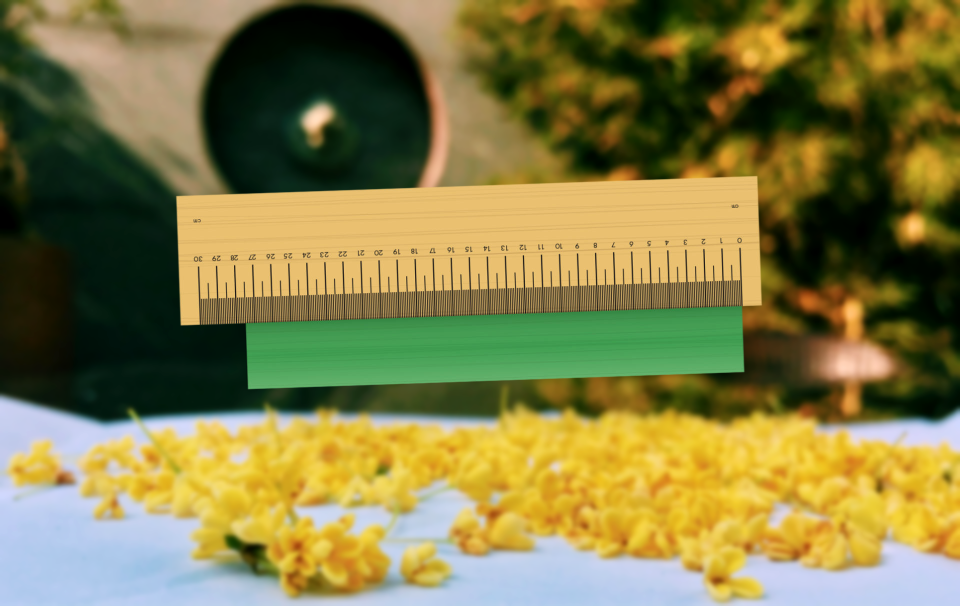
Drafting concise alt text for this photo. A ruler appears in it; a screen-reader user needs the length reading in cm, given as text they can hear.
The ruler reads 27.5 cm
